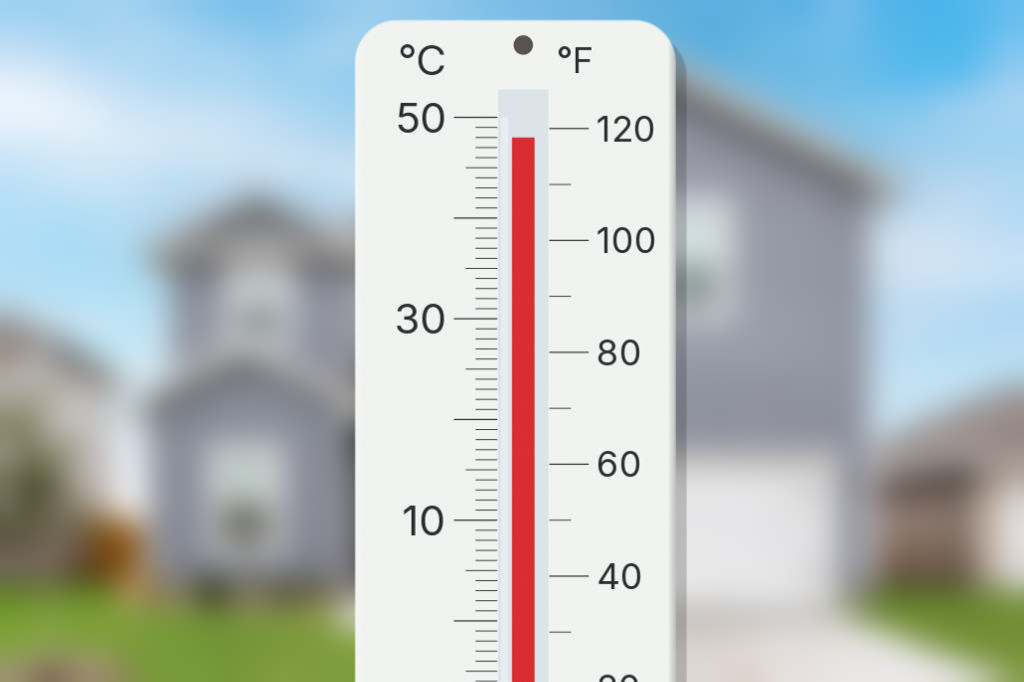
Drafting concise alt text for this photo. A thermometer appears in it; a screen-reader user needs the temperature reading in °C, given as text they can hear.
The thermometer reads 48 °C
